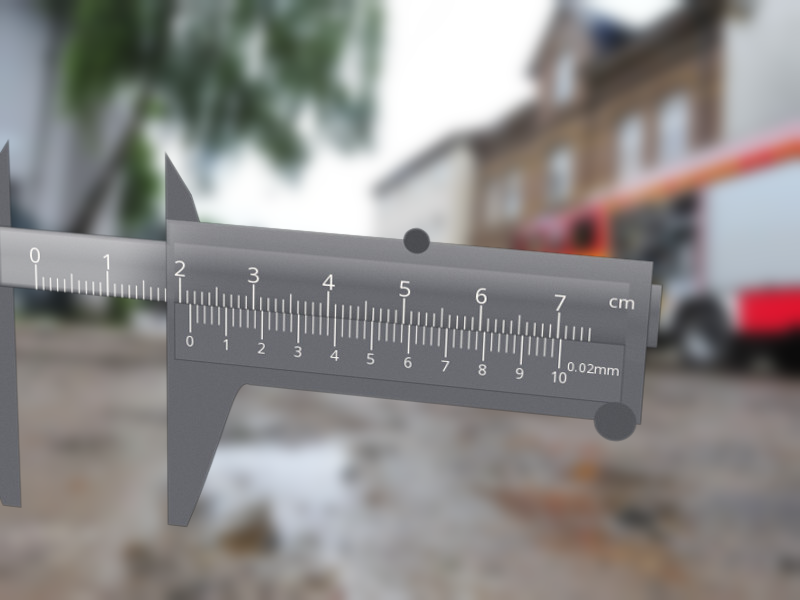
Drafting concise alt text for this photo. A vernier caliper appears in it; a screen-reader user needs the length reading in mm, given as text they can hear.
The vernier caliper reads 21.4 mm
